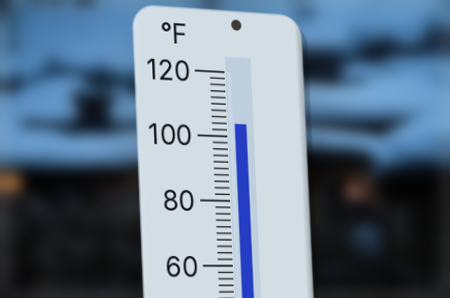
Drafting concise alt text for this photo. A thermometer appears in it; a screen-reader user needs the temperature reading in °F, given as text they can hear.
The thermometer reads 104 °F
